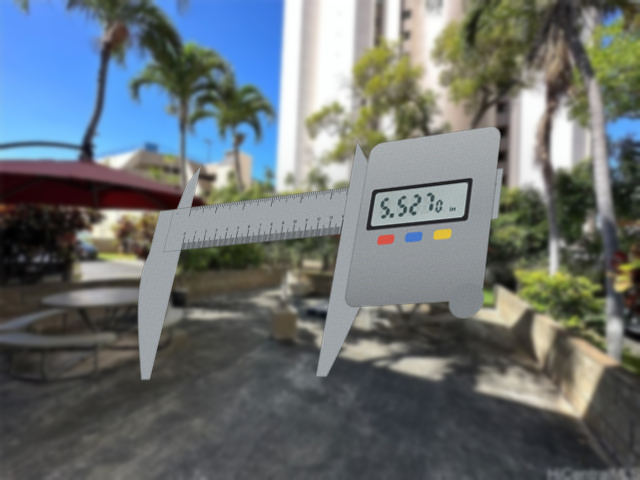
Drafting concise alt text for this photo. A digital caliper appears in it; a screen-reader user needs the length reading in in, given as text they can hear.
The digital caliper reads 5.5270 in
